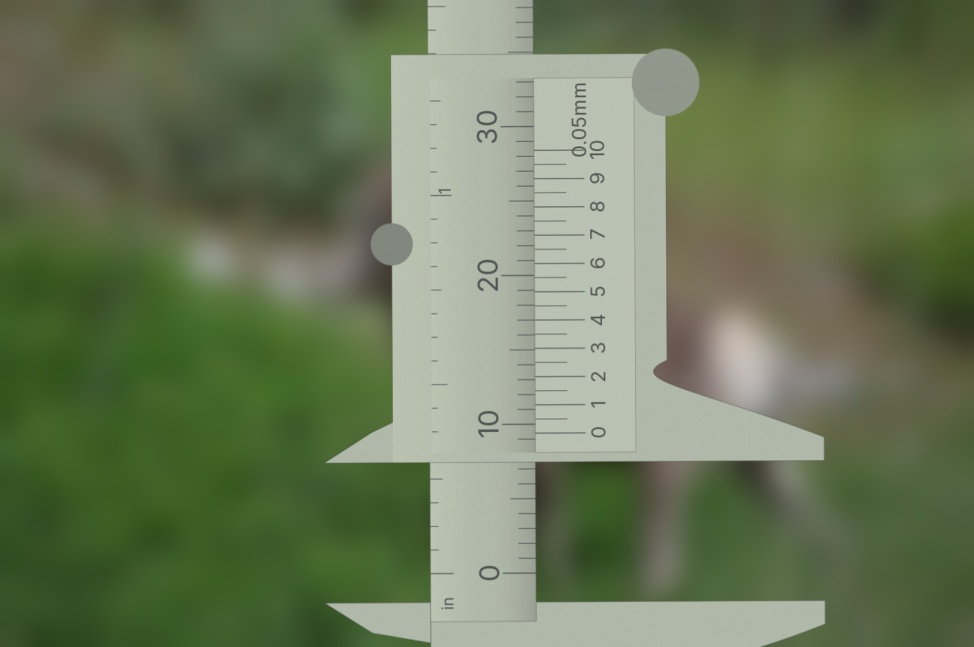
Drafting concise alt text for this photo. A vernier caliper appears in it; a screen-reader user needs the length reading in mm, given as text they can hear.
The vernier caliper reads 9.4 mm
